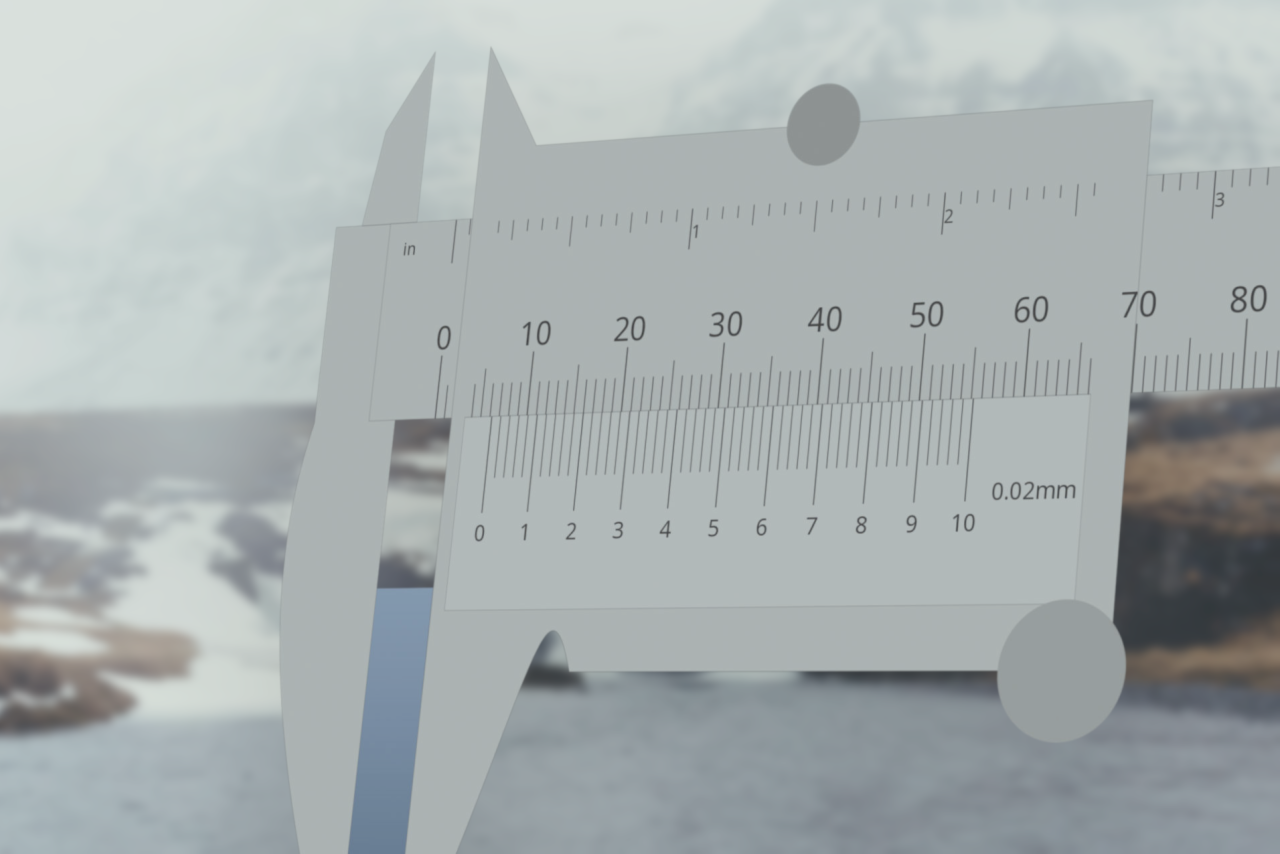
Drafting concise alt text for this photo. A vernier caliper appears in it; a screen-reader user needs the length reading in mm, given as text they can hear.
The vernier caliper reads 6.2 mm
